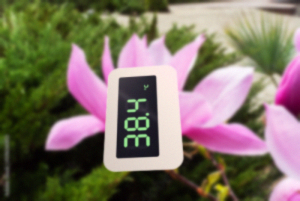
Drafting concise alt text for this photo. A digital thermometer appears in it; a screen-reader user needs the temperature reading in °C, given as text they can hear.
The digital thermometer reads 38.4 °C
